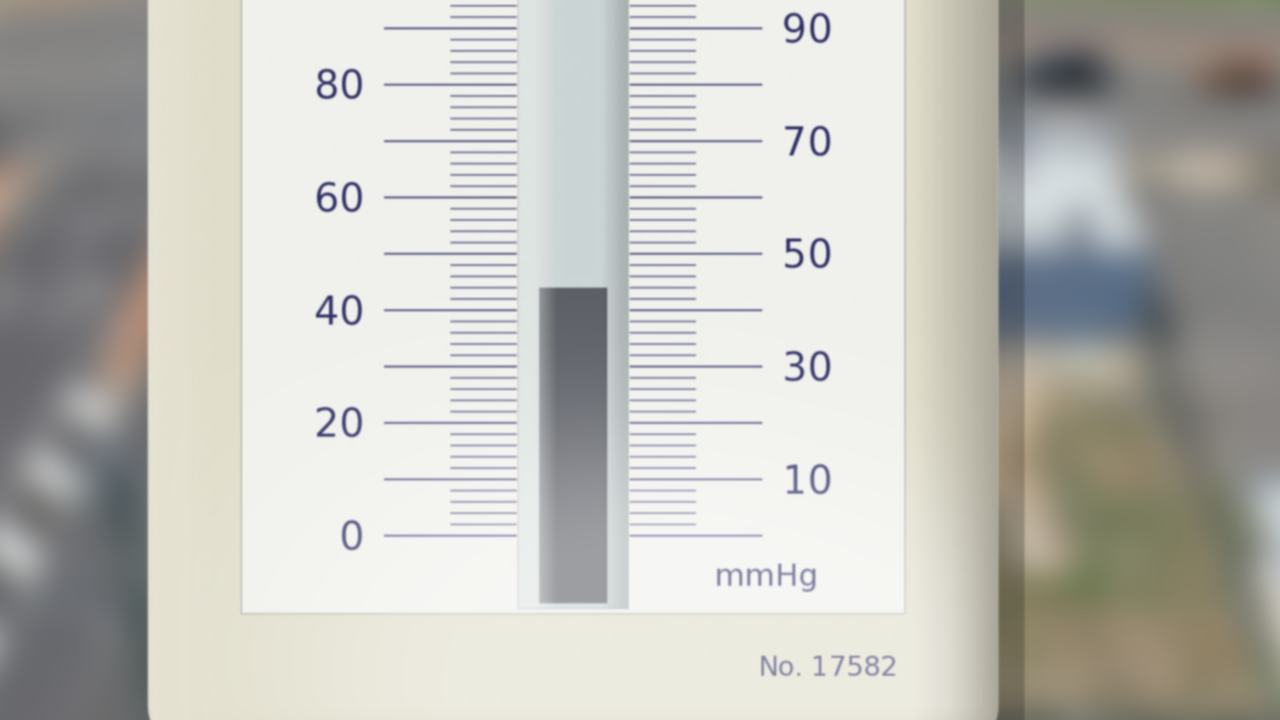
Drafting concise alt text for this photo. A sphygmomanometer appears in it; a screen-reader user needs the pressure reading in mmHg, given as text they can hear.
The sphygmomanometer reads 44 mmHg
